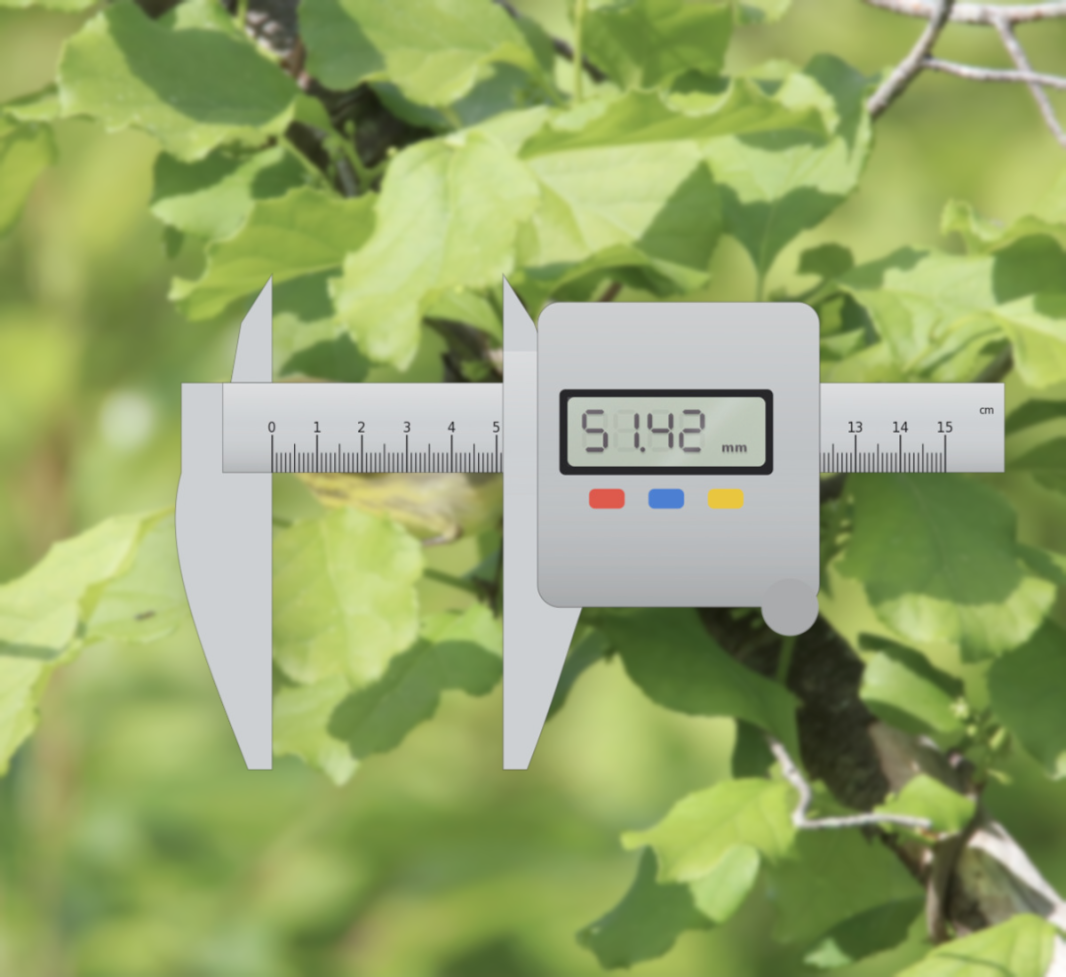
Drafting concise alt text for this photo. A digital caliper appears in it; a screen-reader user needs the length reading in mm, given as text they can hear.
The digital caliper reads 51.42 mm
